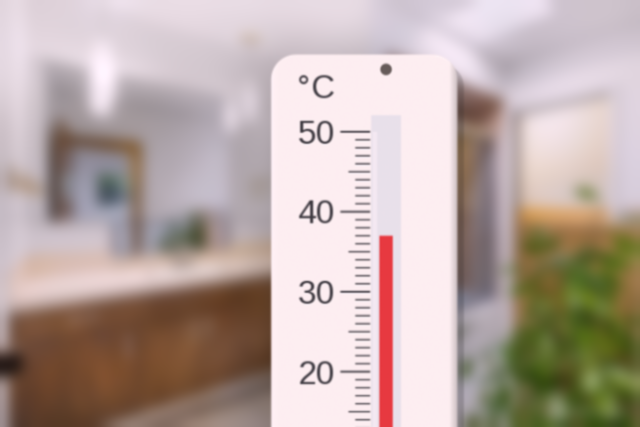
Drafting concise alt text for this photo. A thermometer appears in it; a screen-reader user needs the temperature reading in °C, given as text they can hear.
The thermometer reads 37 °C
